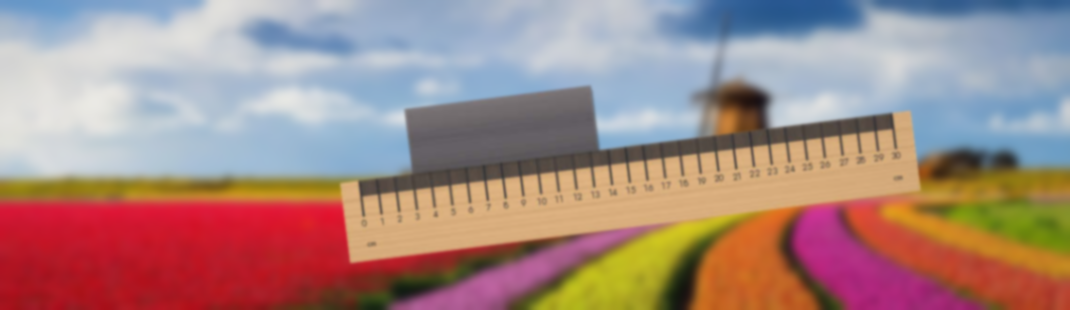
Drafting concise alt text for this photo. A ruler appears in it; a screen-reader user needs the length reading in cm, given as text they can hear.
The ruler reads 10.5 cm
